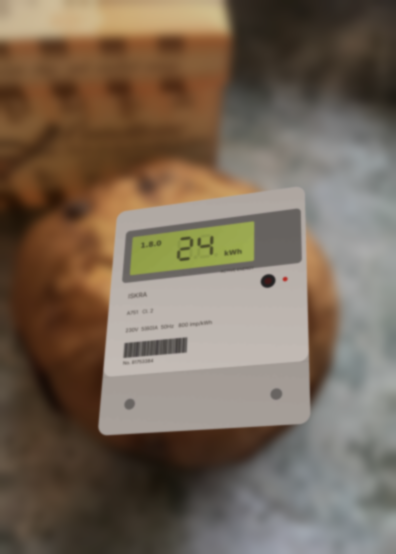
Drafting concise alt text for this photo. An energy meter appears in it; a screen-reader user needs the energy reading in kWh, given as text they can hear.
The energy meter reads 24 kWh
